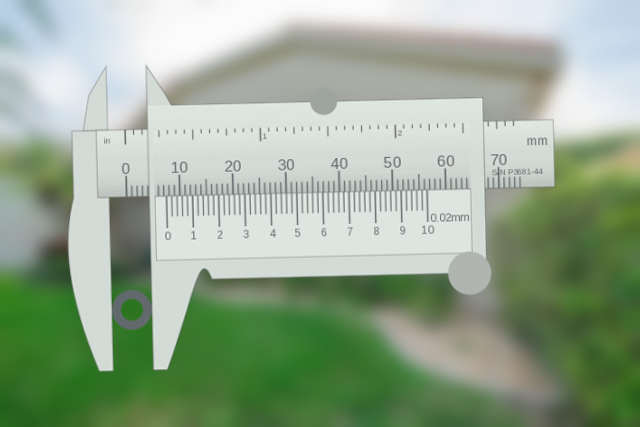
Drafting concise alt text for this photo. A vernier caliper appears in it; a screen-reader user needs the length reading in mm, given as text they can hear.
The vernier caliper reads 7.5 mm
